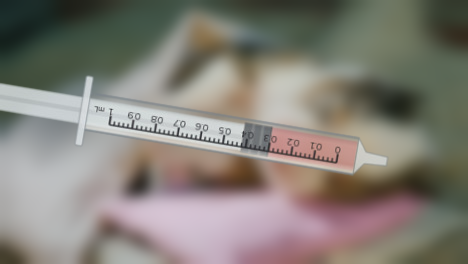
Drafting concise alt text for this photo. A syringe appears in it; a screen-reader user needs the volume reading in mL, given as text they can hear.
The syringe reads 0.3 mL
